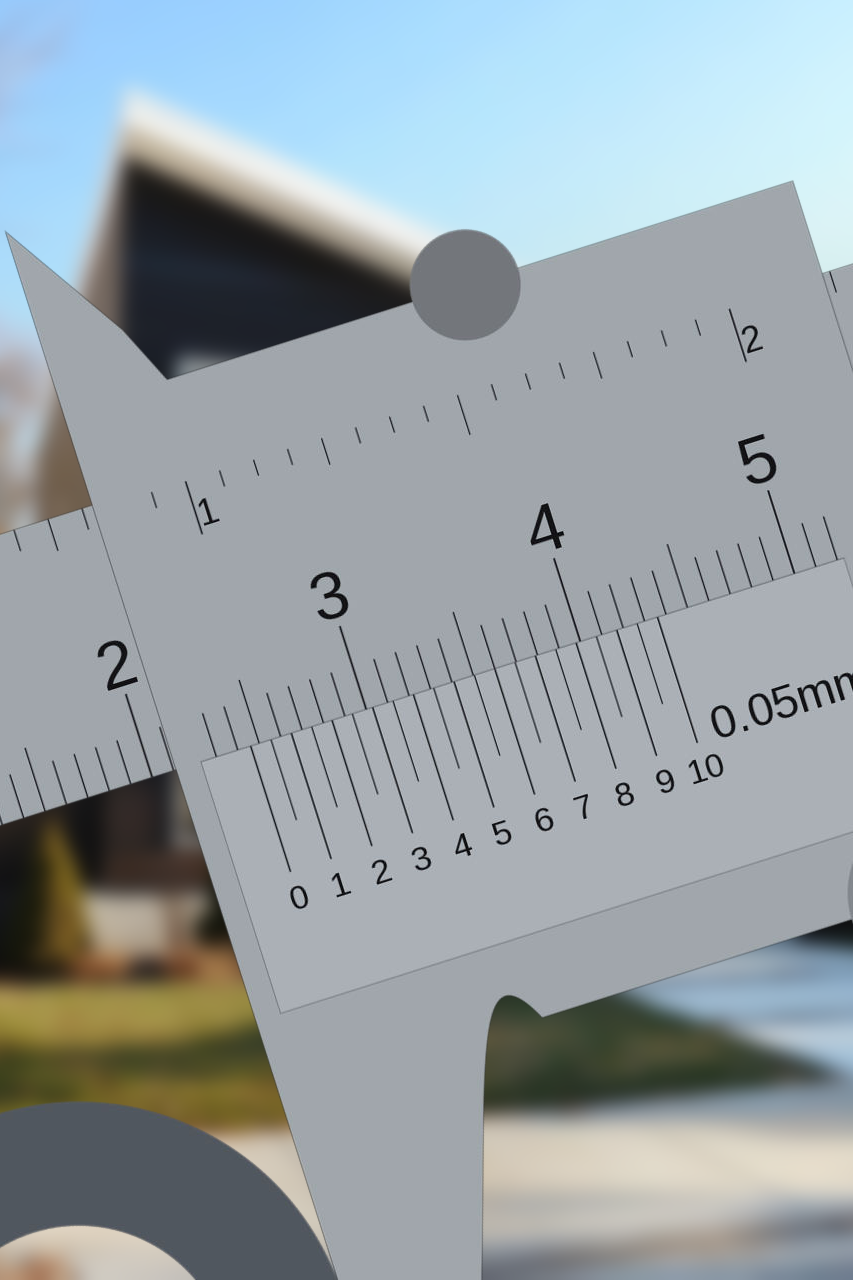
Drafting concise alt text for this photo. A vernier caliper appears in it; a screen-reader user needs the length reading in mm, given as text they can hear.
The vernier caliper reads 24.6 mm
